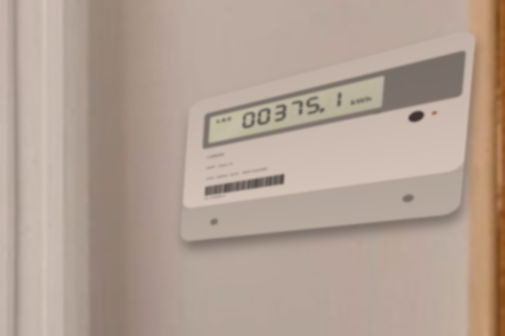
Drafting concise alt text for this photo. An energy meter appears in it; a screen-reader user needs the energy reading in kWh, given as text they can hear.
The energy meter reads 375.1 kWh
